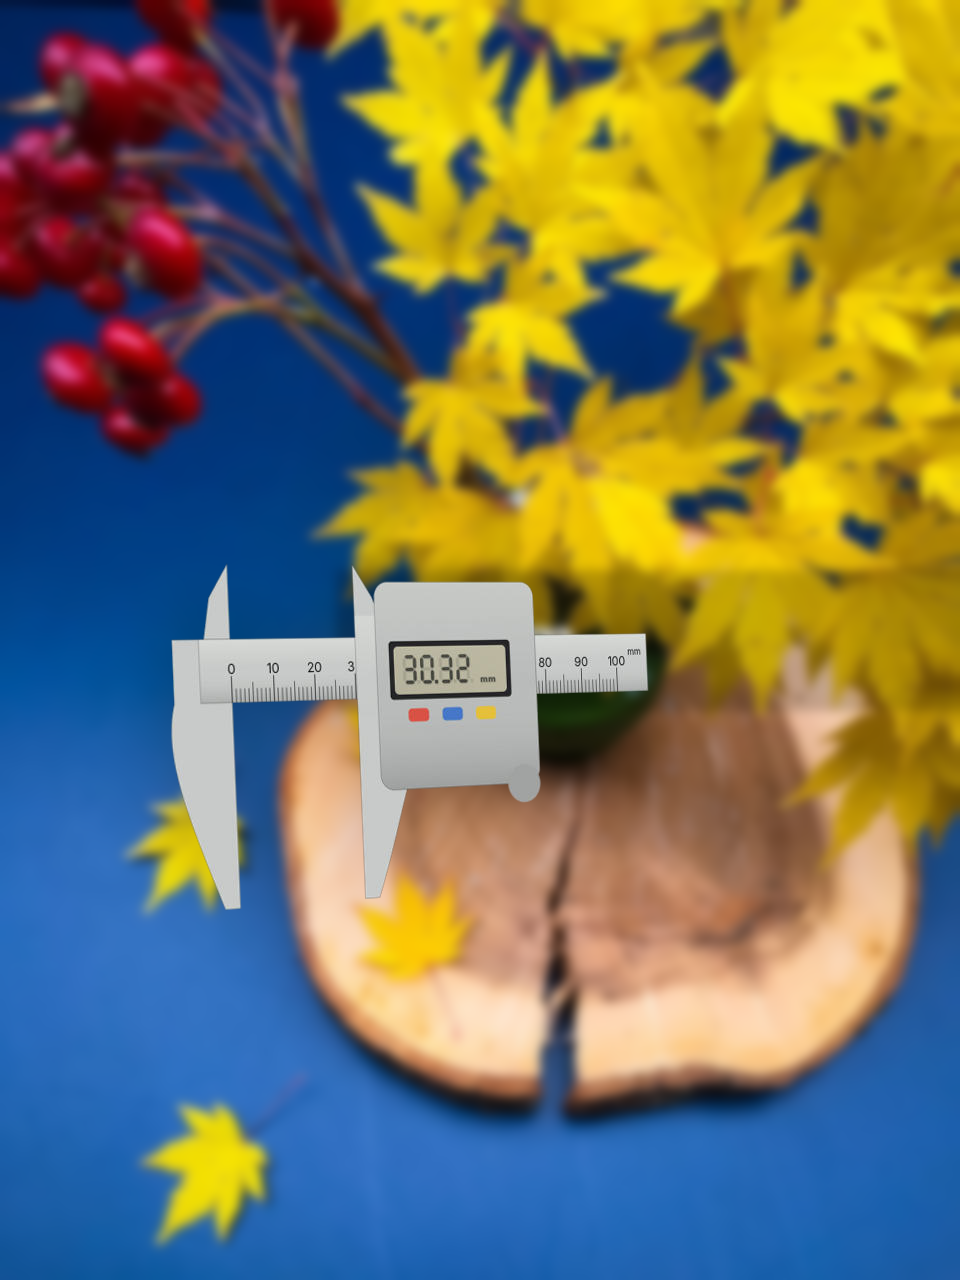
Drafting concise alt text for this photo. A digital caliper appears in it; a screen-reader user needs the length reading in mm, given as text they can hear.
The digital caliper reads 30.32 mm
